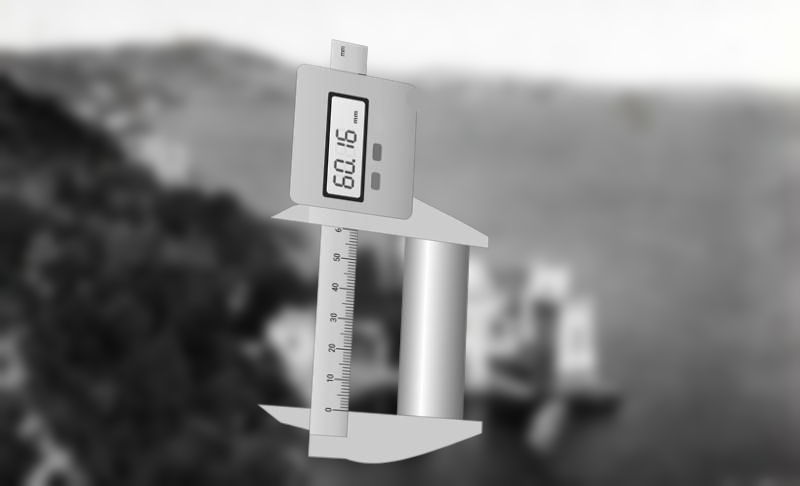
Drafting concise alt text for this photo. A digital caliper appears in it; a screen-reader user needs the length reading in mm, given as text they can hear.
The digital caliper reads 60.16 mm
